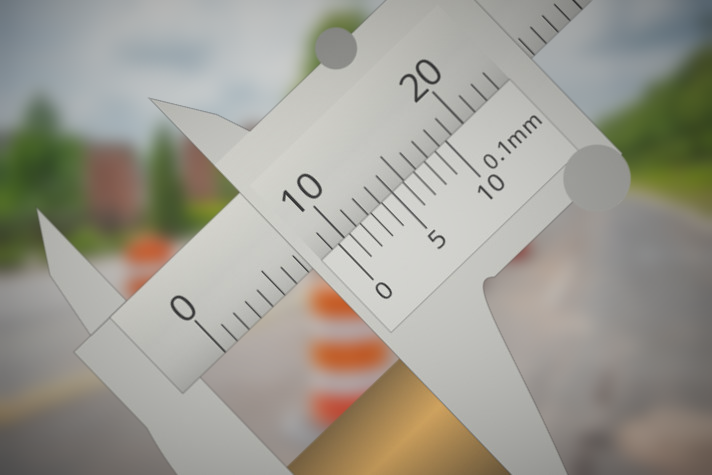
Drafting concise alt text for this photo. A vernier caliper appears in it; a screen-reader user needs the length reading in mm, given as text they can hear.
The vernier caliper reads 9.5 mm
